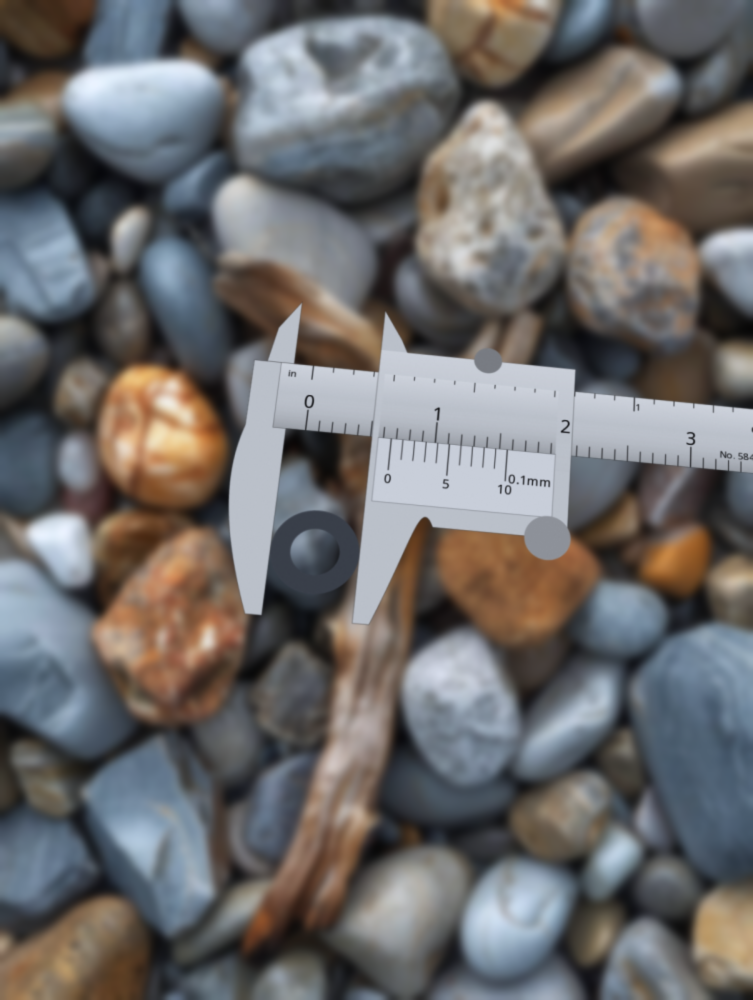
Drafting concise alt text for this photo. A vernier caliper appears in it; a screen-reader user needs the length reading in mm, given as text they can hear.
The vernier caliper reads 6.6 mm
